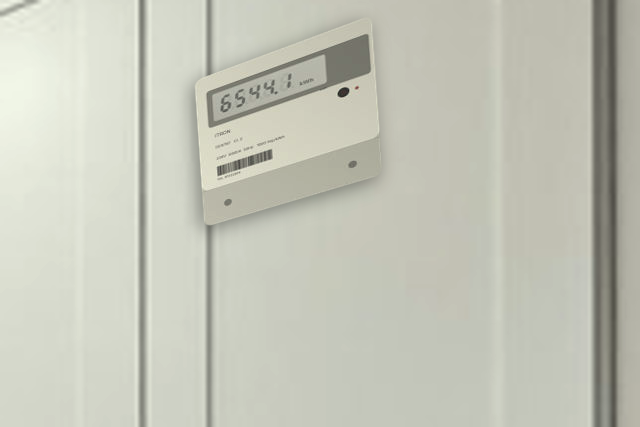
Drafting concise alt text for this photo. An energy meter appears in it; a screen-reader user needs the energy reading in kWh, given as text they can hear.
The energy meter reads 6544.1 kWh
